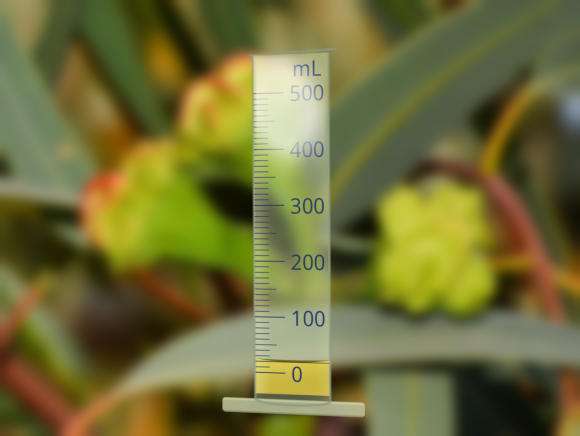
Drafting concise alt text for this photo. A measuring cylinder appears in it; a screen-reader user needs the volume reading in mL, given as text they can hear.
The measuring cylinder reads 20 mL
